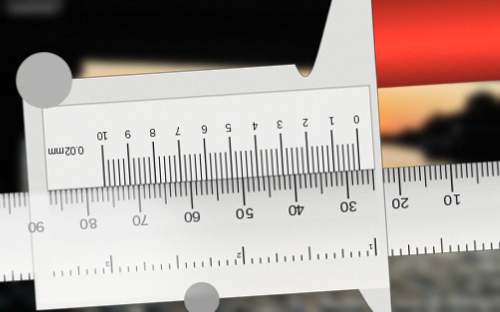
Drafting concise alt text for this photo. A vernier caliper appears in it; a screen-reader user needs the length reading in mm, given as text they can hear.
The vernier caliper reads 27.5 mm
